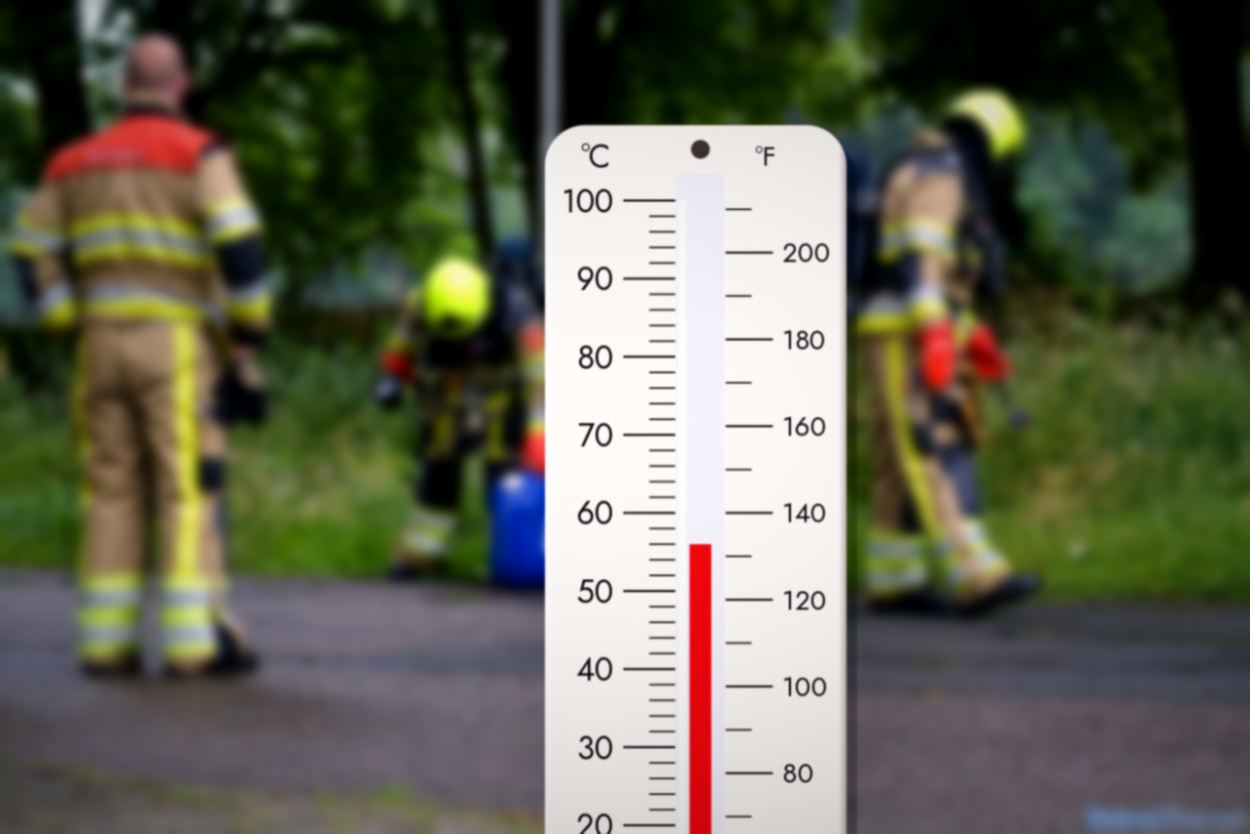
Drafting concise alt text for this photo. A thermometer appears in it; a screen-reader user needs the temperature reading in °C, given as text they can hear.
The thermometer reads 56 °C
